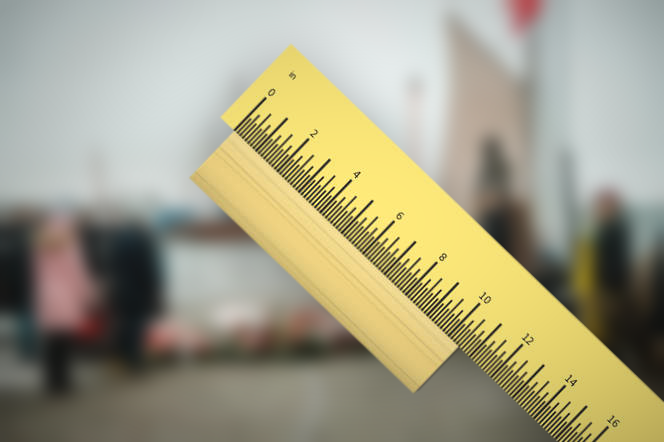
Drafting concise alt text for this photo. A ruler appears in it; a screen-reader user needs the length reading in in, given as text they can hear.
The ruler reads 10.5 in
